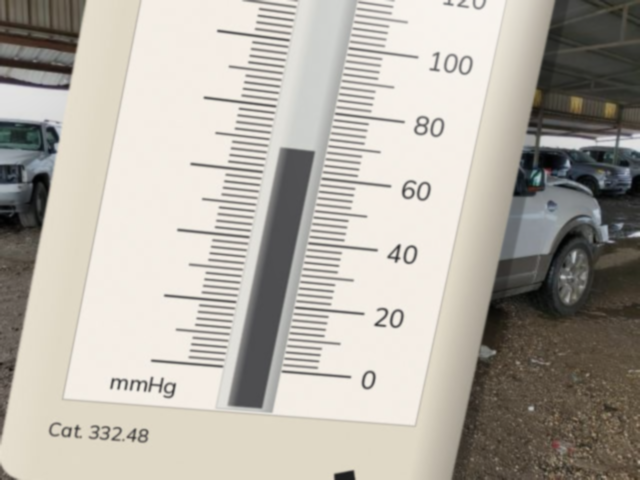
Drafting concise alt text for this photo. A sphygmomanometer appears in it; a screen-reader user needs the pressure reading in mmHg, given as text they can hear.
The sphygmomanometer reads 68 mmHg
